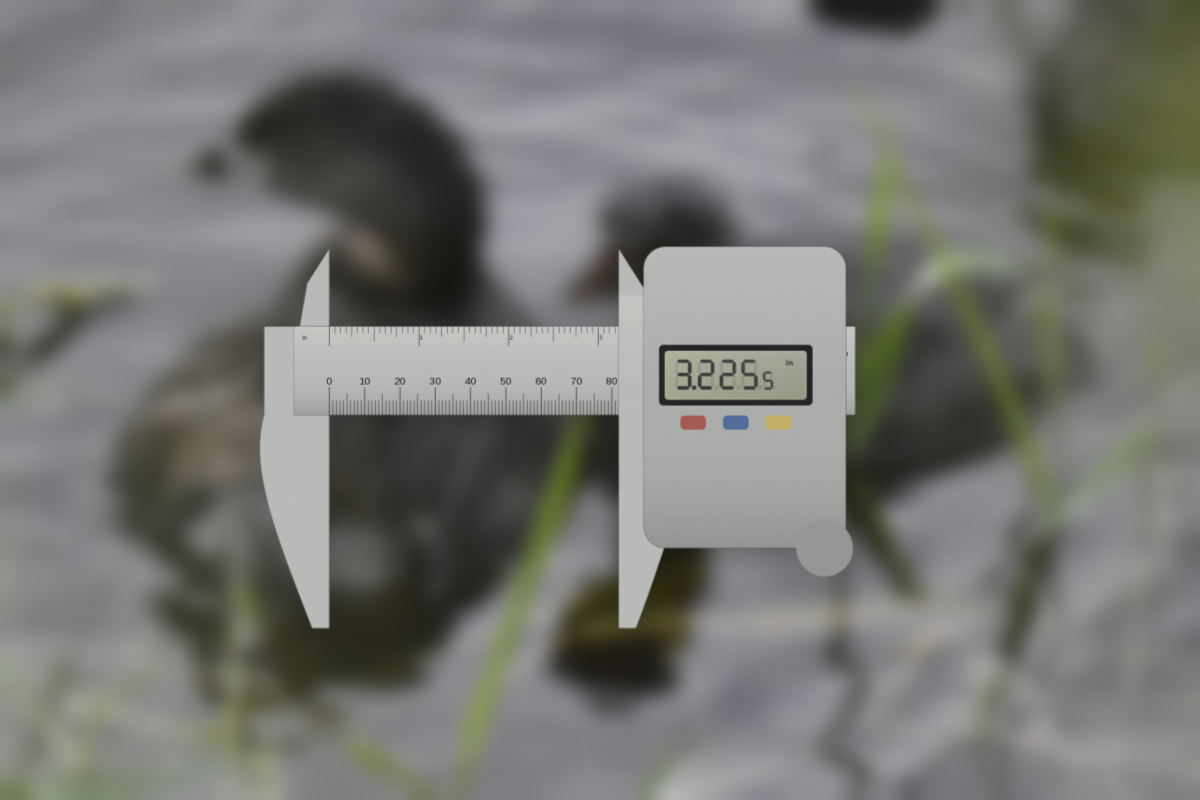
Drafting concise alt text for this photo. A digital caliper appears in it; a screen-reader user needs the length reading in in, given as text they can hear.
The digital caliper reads 3.2255 in
